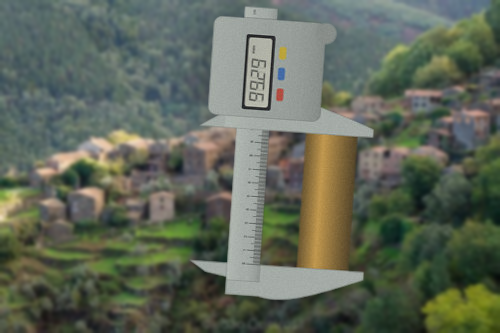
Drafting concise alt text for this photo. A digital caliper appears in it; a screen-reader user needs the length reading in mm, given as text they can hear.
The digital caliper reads 99.29 mm
